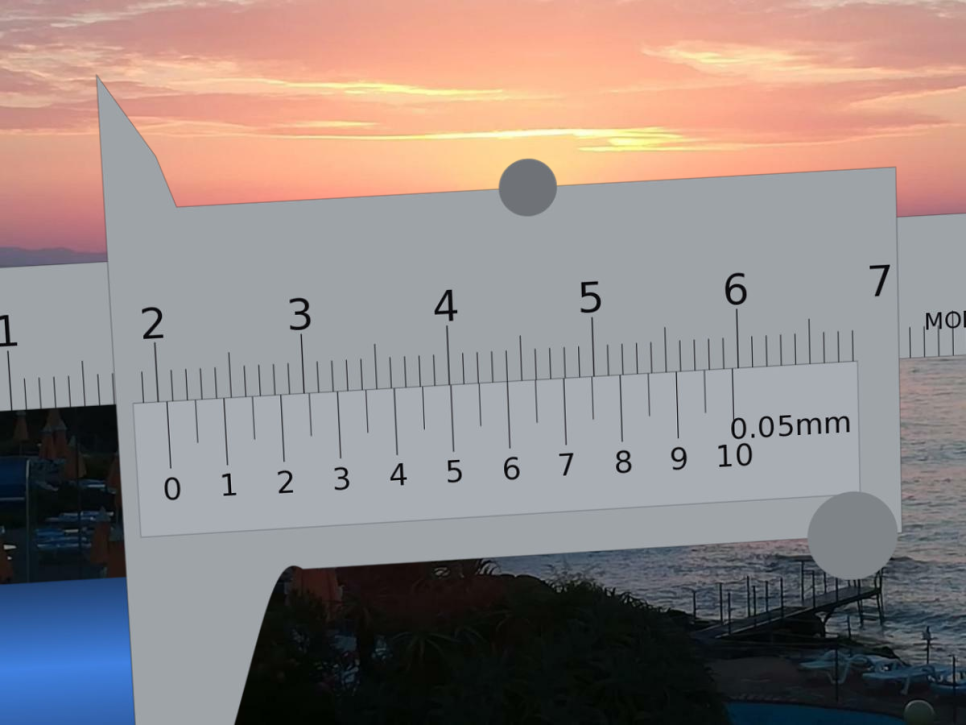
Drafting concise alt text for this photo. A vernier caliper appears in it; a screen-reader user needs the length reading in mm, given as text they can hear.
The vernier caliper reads 20.6 mm
